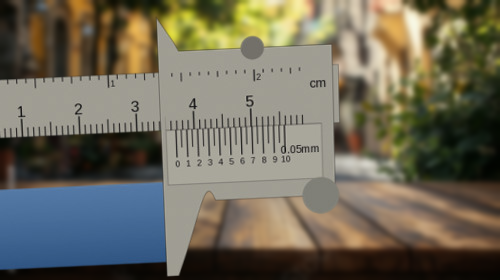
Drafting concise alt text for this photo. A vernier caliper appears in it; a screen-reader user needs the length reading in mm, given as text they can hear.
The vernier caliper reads 36.8 mm
